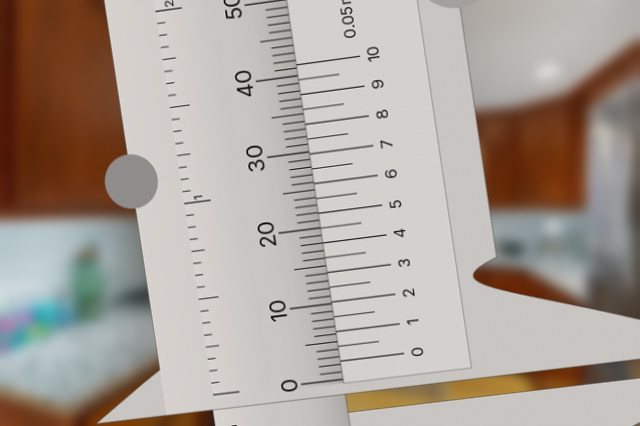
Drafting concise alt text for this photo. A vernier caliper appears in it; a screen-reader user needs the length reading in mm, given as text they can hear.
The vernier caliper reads 2.4 mm
